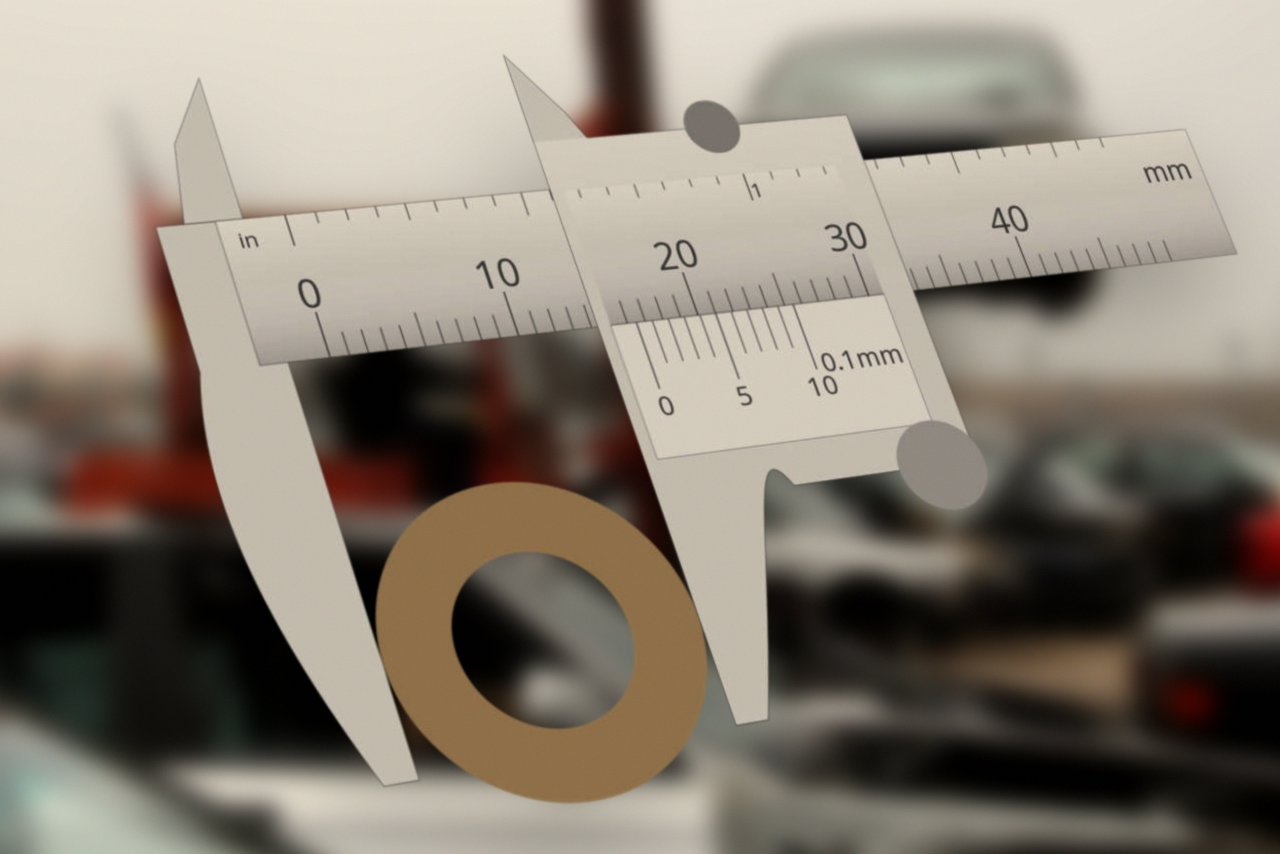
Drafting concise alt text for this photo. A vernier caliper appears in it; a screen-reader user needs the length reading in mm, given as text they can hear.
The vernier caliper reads 16.5 mm
